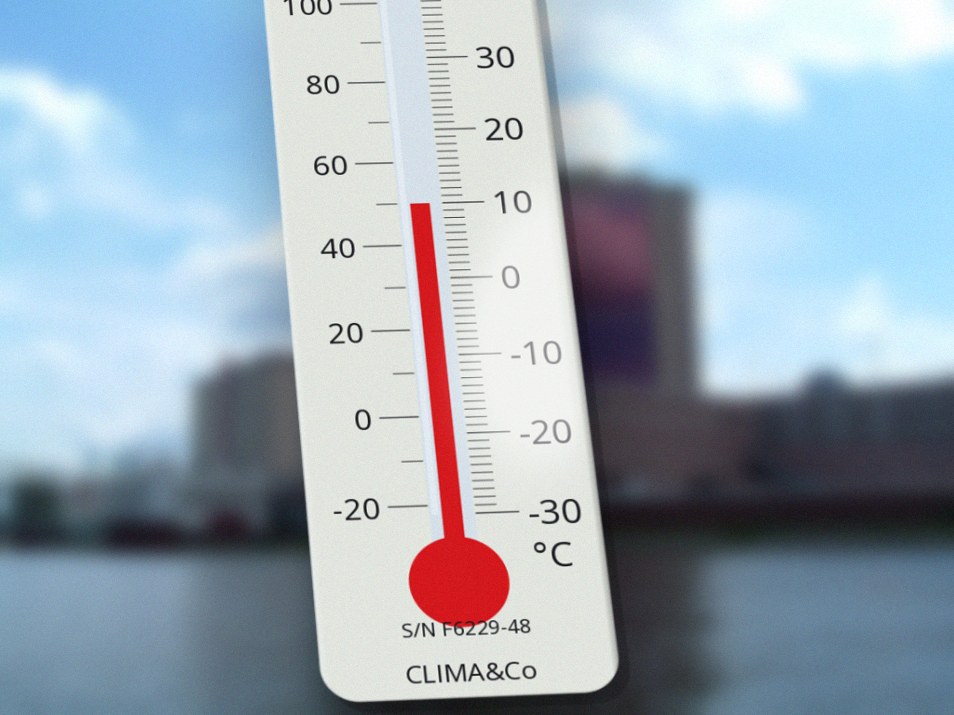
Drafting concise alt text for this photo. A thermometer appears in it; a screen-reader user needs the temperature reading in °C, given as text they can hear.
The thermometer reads 10 °C
